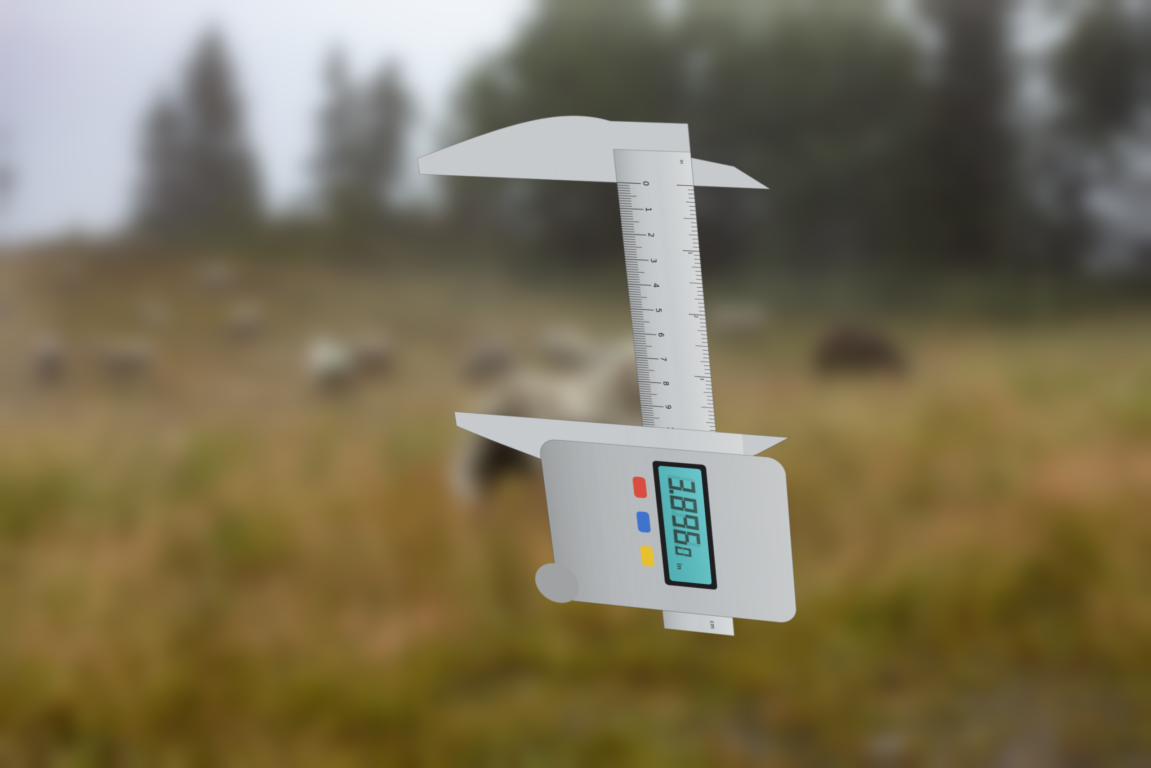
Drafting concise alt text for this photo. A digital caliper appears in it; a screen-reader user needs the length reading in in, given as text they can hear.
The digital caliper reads 3.8960 in
